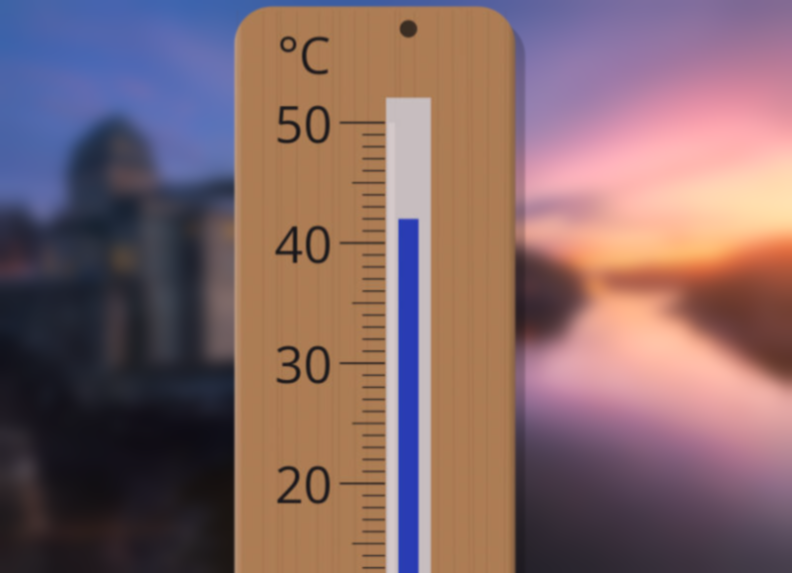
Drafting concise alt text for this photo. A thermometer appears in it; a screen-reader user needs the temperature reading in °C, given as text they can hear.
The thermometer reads 42 °C
